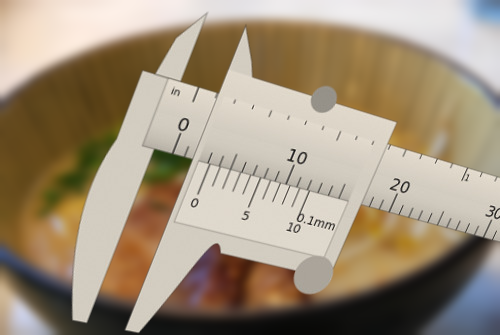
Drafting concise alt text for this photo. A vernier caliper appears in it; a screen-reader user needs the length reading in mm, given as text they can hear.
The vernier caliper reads 3.2 mm
